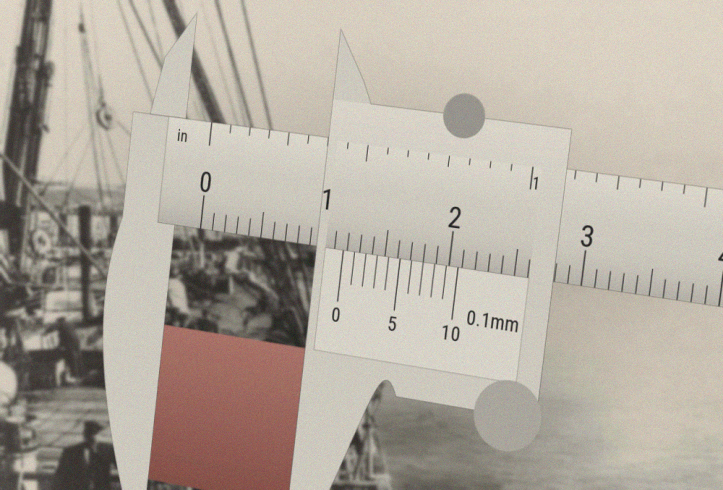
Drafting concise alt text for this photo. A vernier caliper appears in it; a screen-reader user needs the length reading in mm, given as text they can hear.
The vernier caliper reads 11.7 mm
